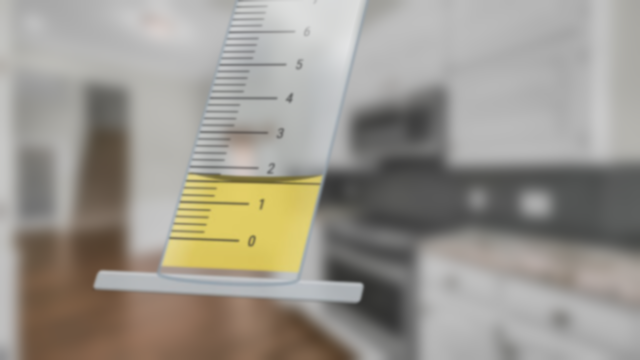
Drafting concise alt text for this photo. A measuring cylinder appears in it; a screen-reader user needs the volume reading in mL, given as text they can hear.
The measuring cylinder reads 1.6 mL
